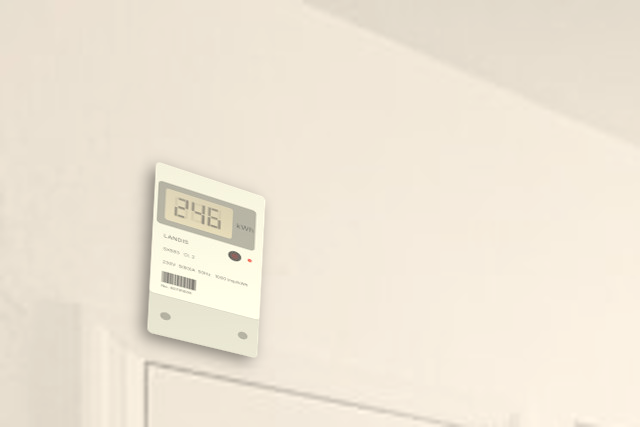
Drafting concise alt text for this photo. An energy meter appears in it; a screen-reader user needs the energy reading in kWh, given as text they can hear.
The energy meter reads 246 kWh
